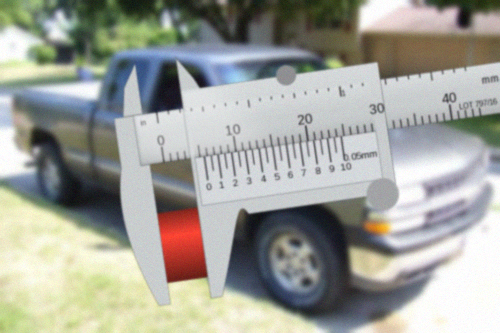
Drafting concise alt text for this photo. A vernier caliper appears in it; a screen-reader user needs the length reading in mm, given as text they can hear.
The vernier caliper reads 5.6 mm
